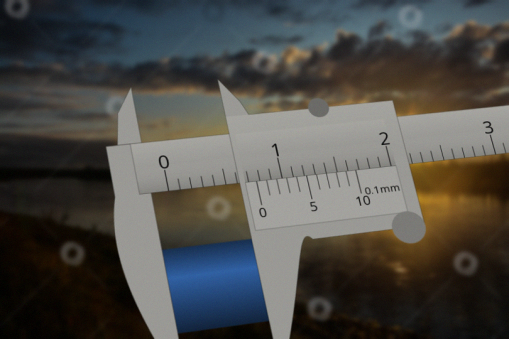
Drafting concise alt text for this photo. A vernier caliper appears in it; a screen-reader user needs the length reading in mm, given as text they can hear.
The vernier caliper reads 7.7 mm
